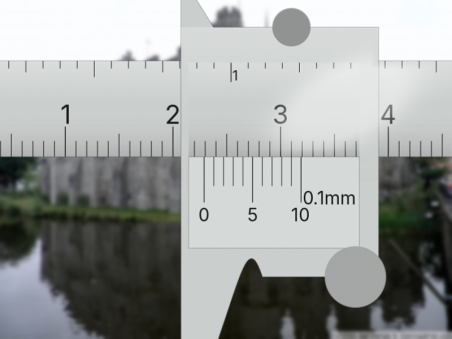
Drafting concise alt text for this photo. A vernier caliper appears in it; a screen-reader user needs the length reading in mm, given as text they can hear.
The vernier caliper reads 22.9 mm
